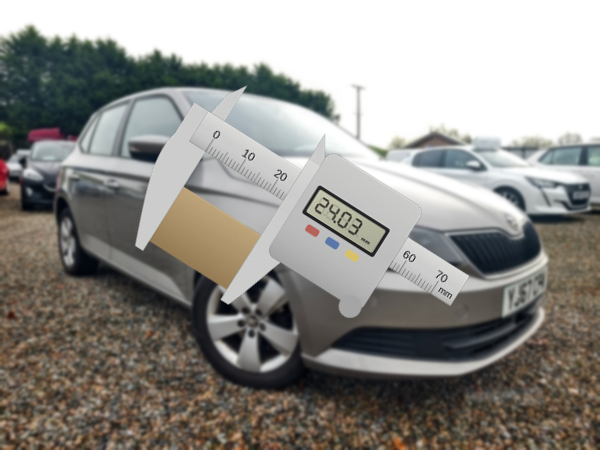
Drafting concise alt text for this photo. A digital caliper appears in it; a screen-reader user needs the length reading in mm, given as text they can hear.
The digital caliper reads 24.03 mm
